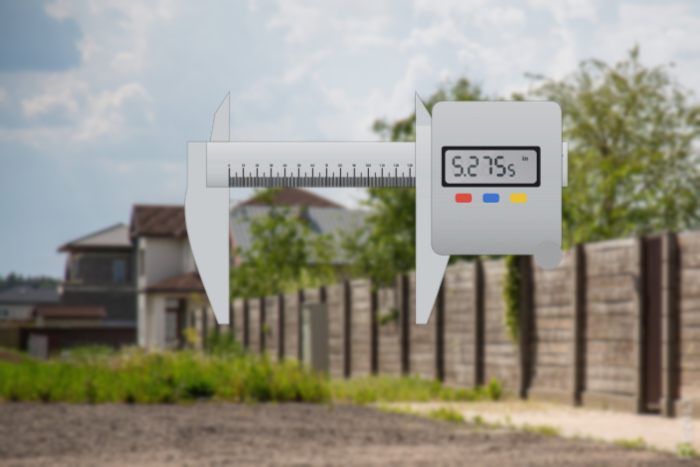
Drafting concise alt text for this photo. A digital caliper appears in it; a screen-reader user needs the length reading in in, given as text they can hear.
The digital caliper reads 5.2755 in
